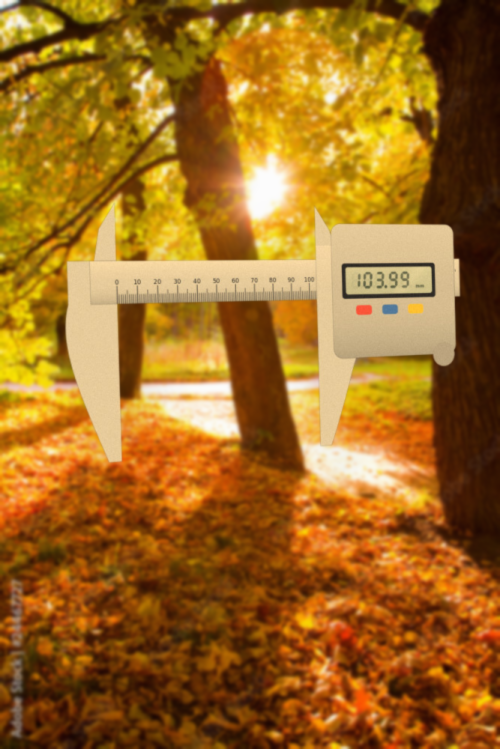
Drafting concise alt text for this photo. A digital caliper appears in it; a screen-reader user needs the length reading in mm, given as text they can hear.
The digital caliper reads 103.99 mm
